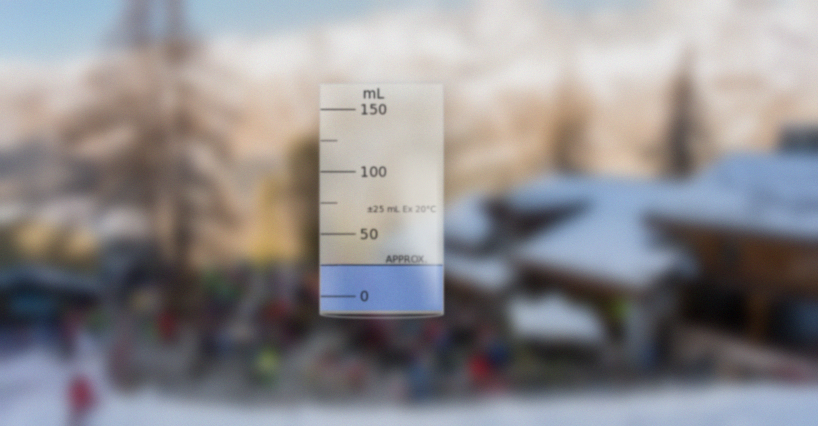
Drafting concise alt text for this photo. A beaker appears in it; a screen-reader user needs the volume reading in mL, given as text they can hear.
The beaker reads 25 mL
